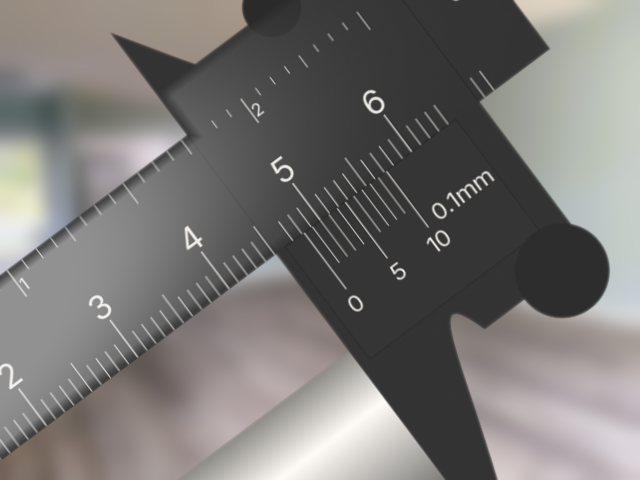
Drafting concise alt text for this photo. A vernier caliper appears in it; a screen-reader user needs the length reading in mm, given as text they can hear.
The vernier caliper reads 48.2 mm
